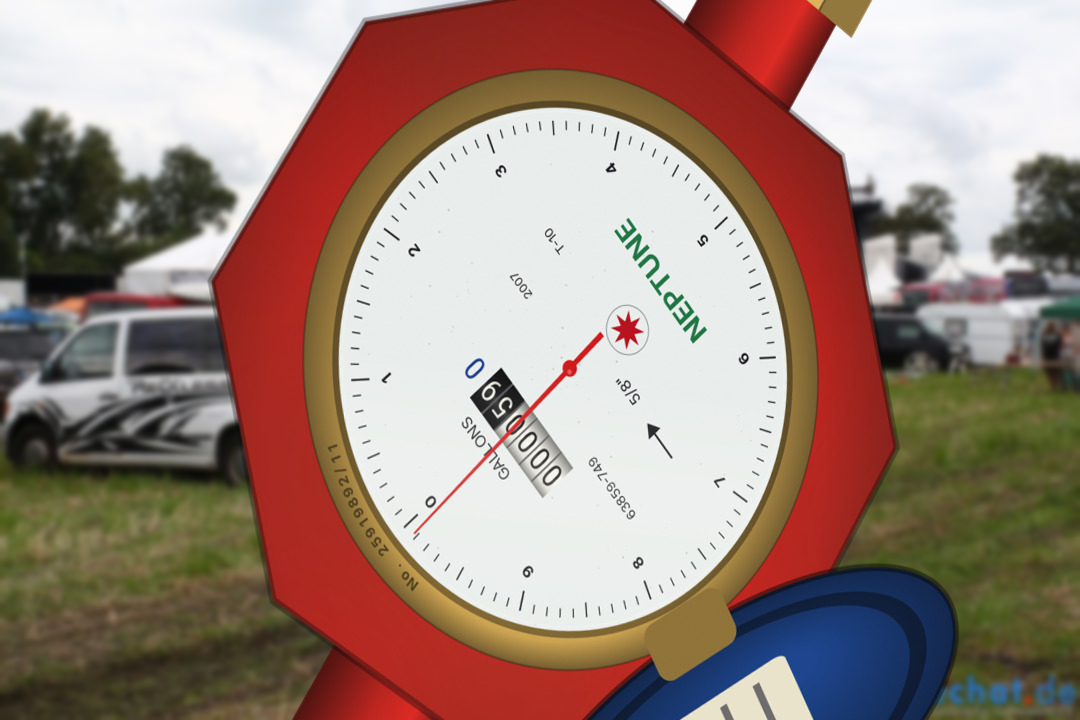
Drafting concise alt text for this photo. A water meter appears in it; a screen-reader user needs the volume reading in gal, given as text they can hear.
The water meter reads 589.9 gal
